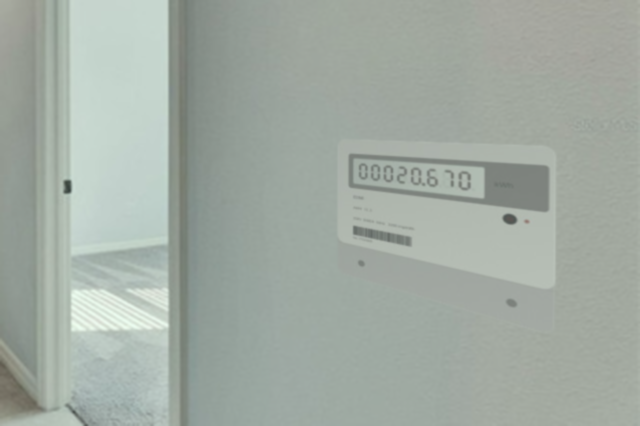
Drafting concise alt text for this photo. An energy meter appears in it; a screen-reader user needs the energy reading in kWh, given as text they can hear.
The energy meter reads 20.670 kWh
